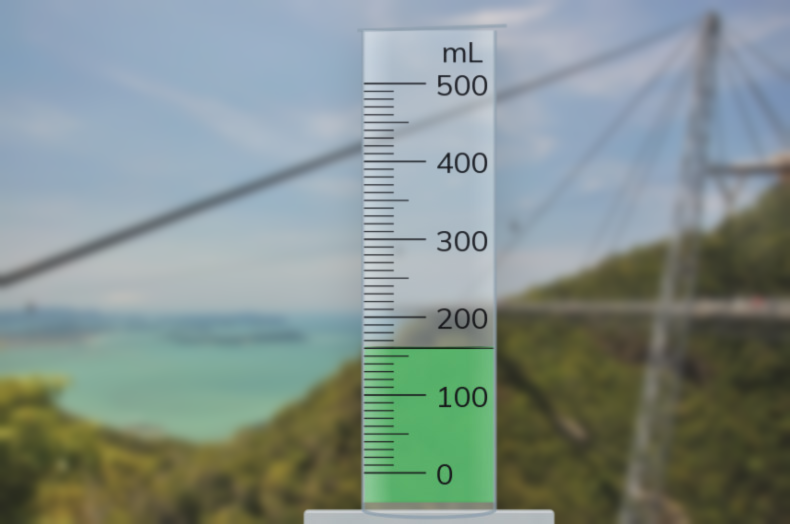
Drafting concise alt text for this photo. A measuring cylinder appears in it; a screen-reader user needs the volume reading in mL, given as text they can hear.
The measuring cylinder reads 160 mL
